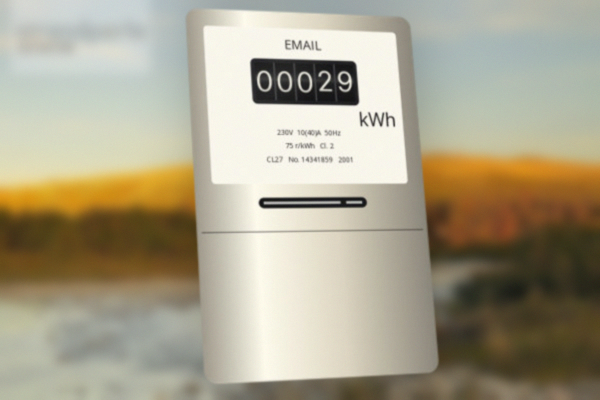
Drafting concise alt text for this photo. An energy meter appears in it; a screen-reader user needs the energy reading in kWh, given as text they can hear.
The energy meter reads 29 kWh
